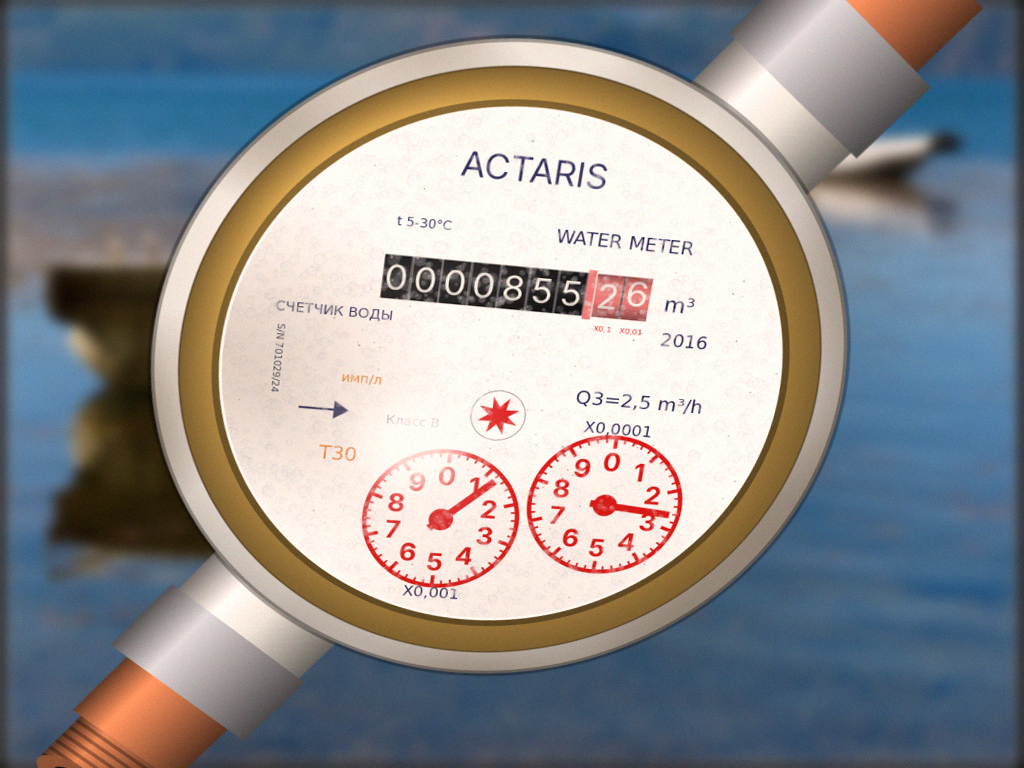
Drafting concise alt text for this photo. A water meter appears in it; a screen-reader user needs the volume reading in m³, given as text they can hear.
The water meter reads 855.2612 m³
